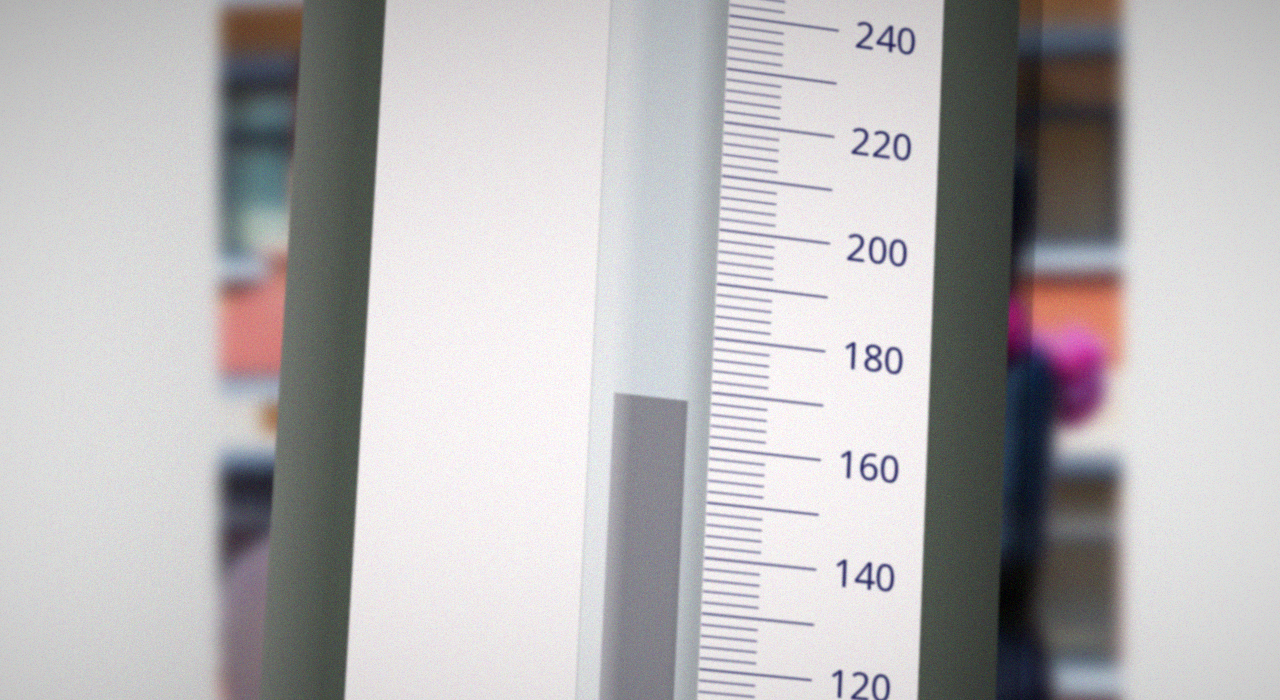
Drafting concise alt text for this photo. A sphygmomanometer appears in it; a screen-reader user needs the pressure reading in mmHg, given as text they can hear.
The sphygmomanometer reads 168 mmHg
